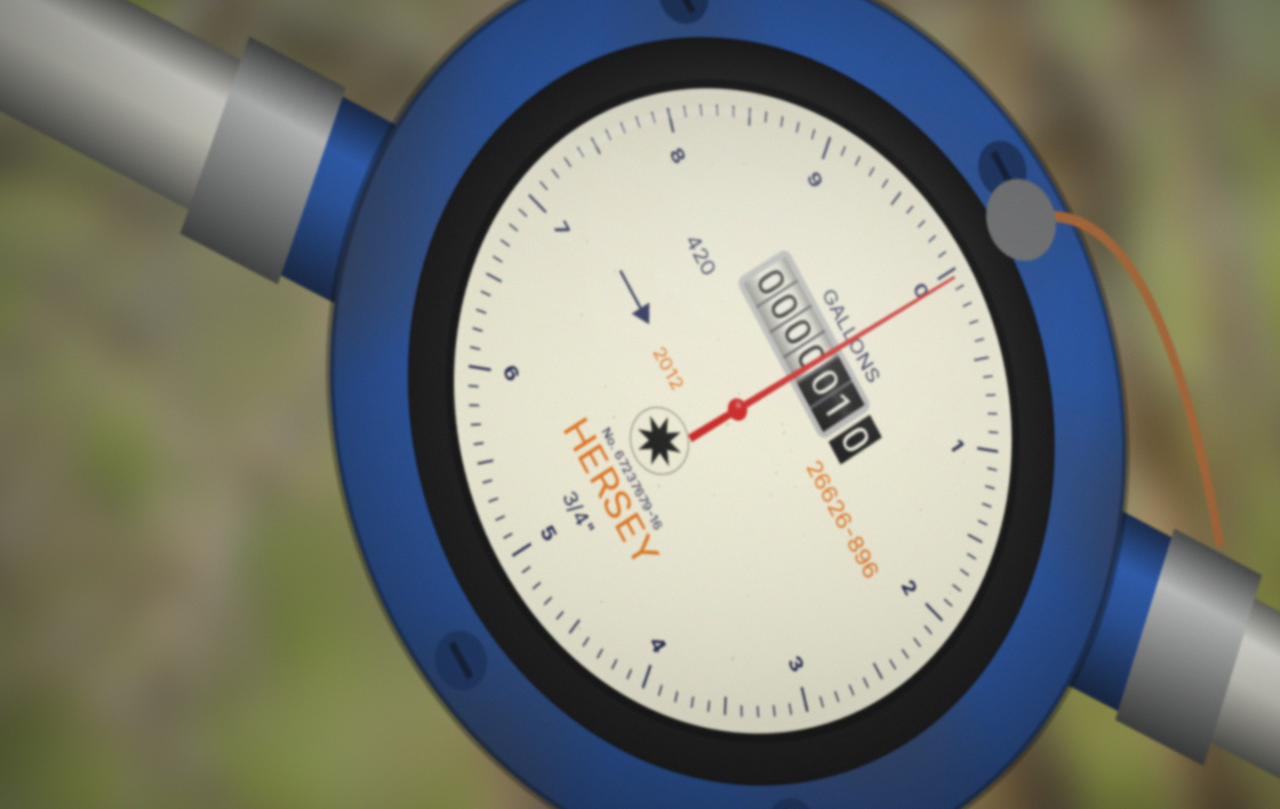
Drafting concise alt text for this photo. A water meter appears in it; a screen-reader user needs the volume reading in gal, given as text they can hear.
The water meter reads 10.0 gal
